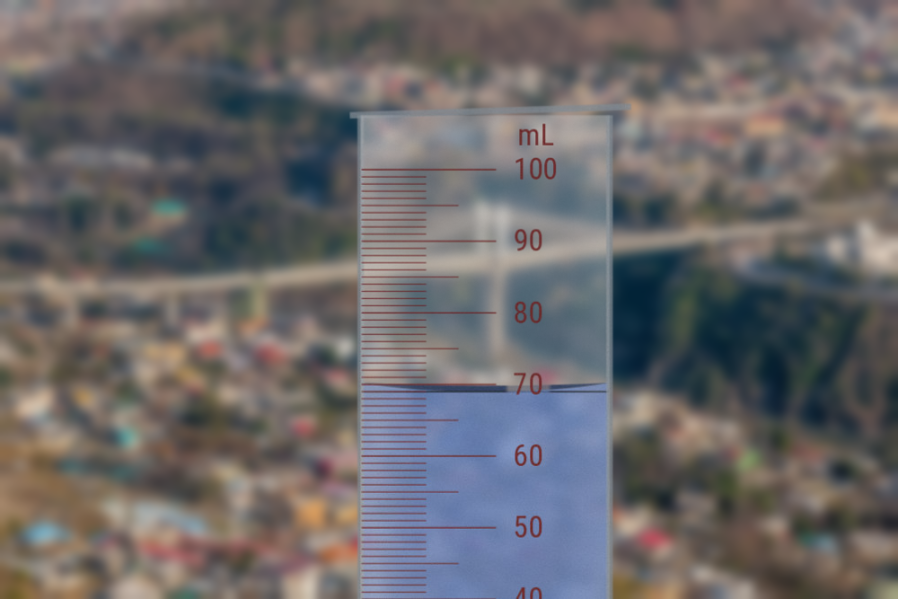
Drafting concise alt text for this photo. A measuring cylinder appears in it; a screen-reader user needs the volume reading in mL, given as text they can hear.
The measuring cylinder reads 69 mL
